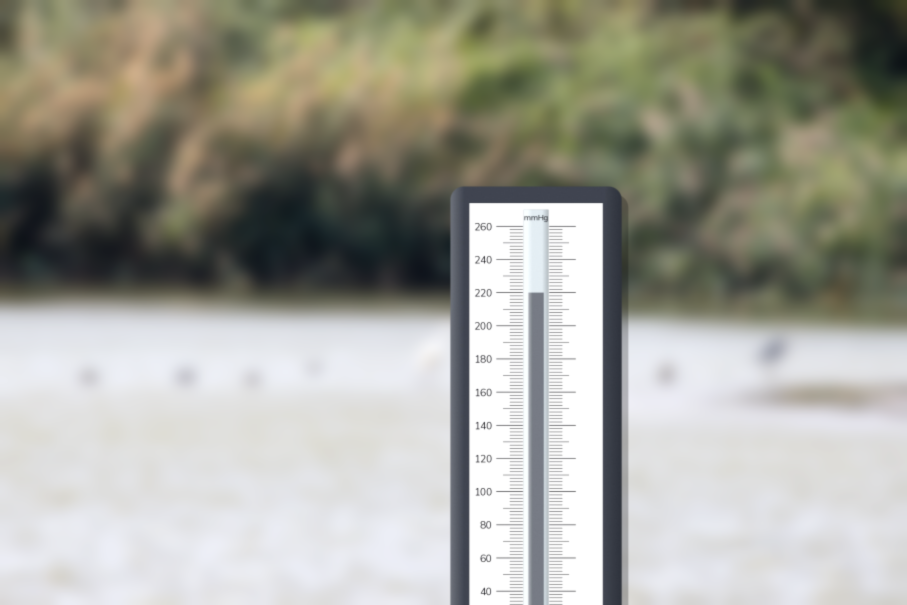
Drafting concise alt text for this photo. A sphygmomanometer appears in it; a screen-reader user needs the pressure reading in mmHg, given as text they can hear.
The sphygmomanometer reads 220 mmHg
